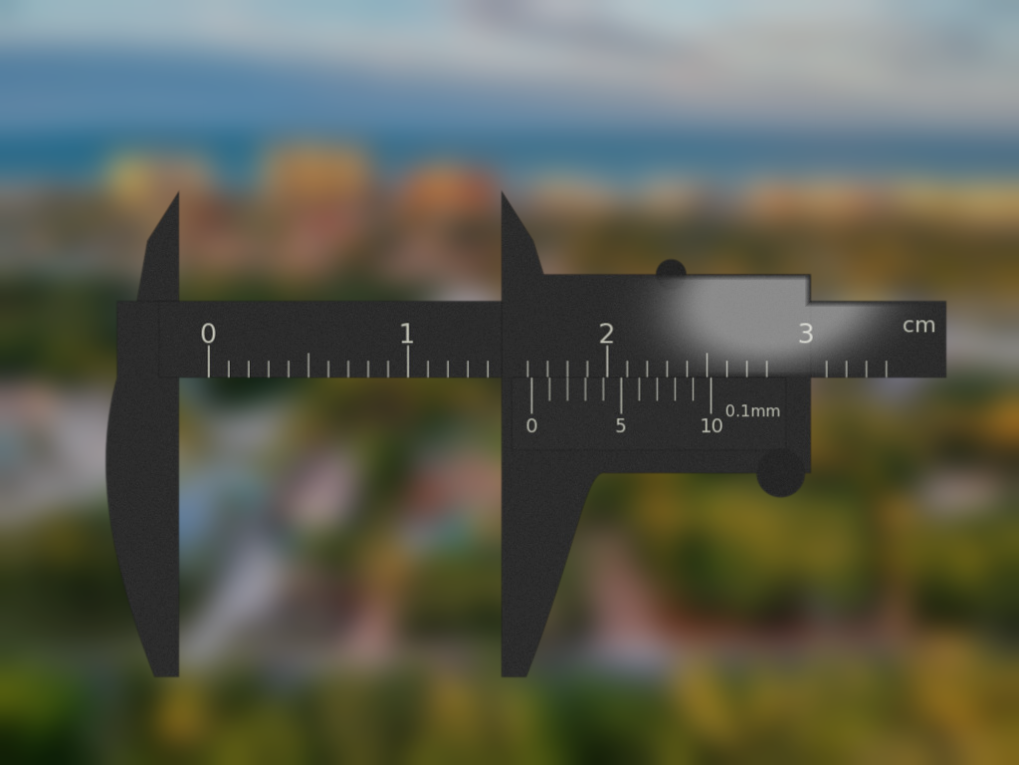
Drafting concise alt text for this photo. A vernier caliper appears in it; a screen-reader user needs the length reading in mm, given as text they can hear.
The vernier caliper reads 16.2 mm
